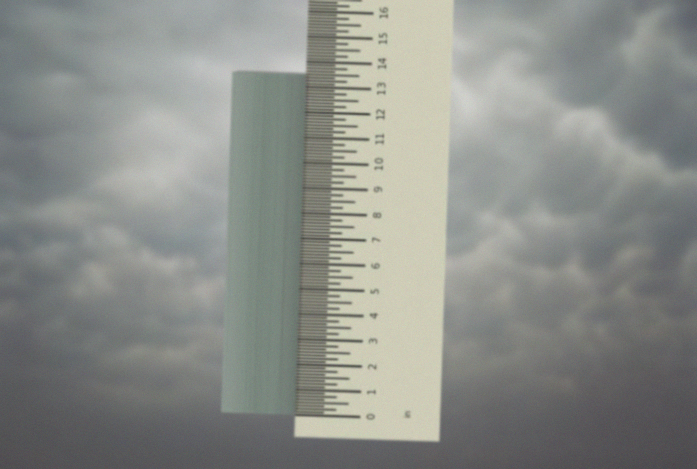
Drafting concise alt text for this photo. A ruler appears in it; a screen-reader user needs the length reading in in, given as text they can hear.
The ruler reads 13.5 in
